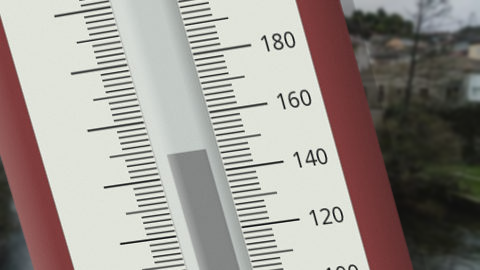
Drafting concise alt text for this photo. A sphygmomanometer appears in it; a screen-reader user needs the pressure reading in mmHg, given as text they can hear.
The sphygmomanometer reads 148 mmHg
